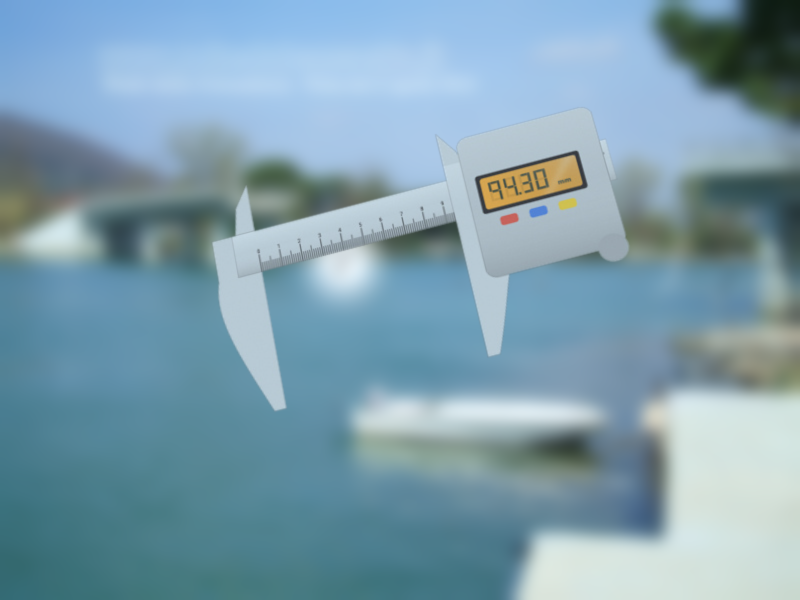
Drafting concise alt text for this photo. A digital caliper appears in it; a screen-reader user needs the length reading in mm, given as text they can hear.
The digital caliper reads 94.30 mm
